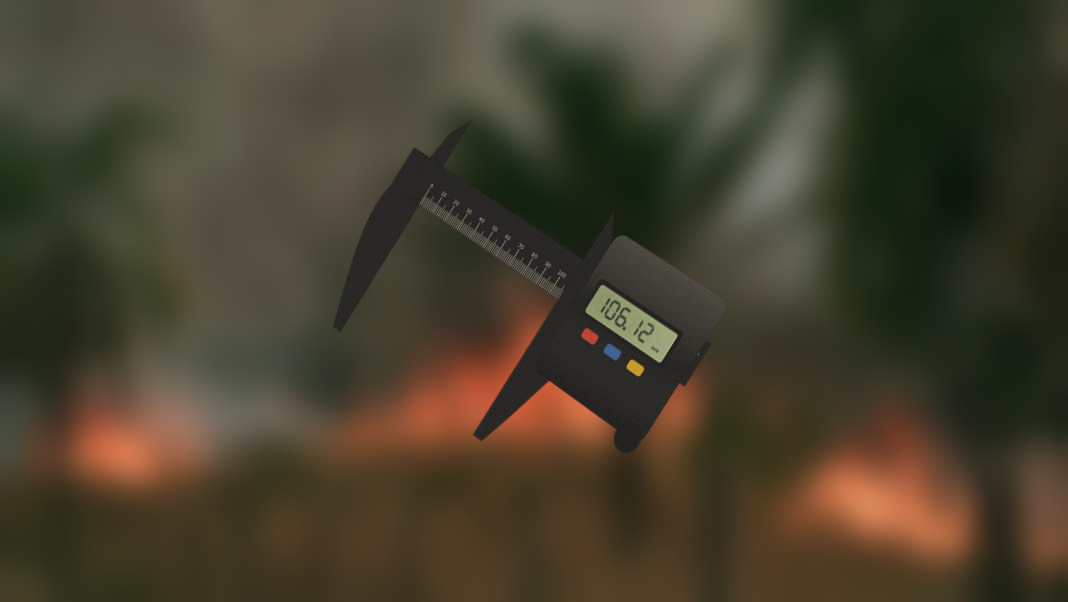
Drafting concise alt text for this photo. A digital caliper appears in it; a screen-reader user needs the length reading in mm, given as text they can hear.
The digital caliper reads 106.12 mm
